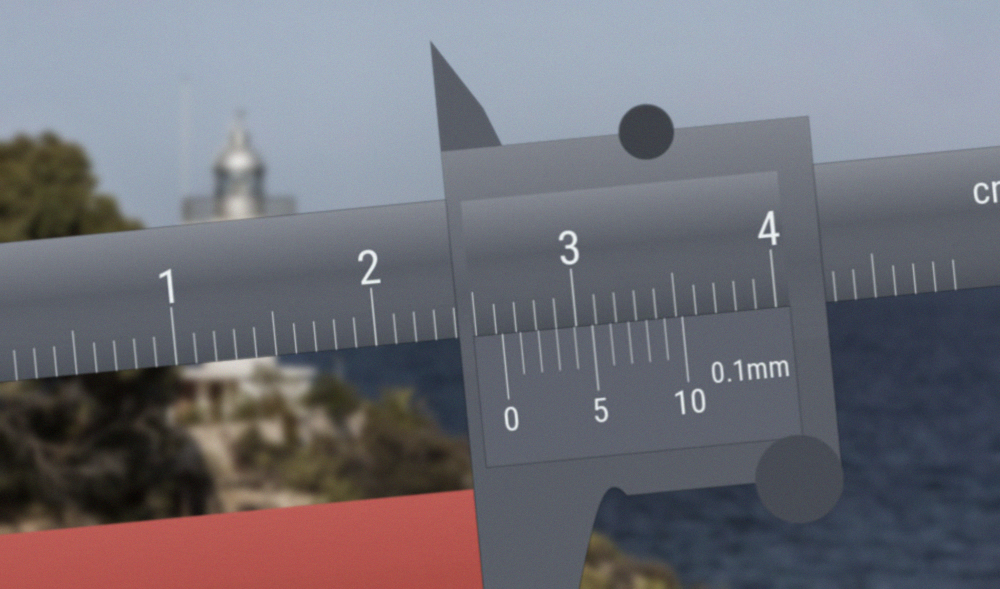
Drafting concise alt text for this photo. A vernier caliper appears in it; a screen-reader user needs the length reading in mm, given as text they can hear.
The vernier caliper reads 26.3 mm
